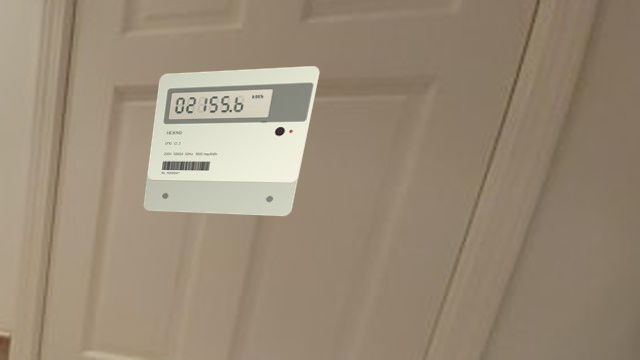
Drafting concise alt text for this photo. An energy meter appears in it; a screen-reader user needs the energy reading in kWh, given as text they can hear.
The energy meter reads 2155.6 kWh
